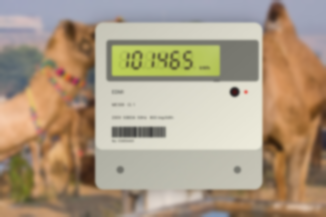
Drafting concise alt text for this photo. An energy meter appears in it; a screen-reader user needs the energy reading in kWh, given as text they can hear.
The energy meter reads 101465 kWh
